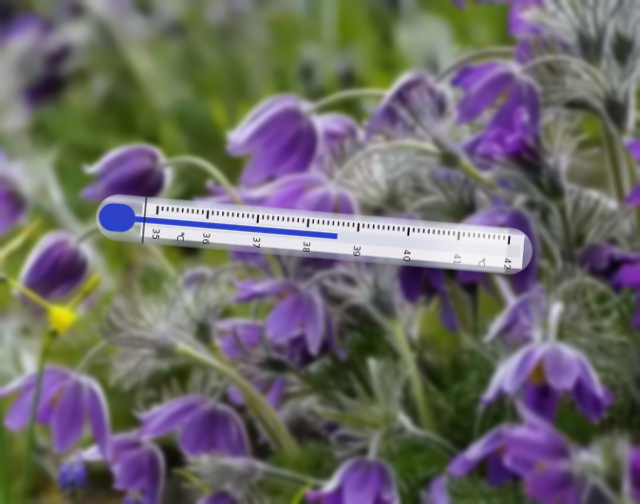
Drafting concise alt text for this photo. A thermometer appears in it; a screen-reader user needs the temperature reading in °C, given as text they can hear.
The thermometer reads 38.6 °C
